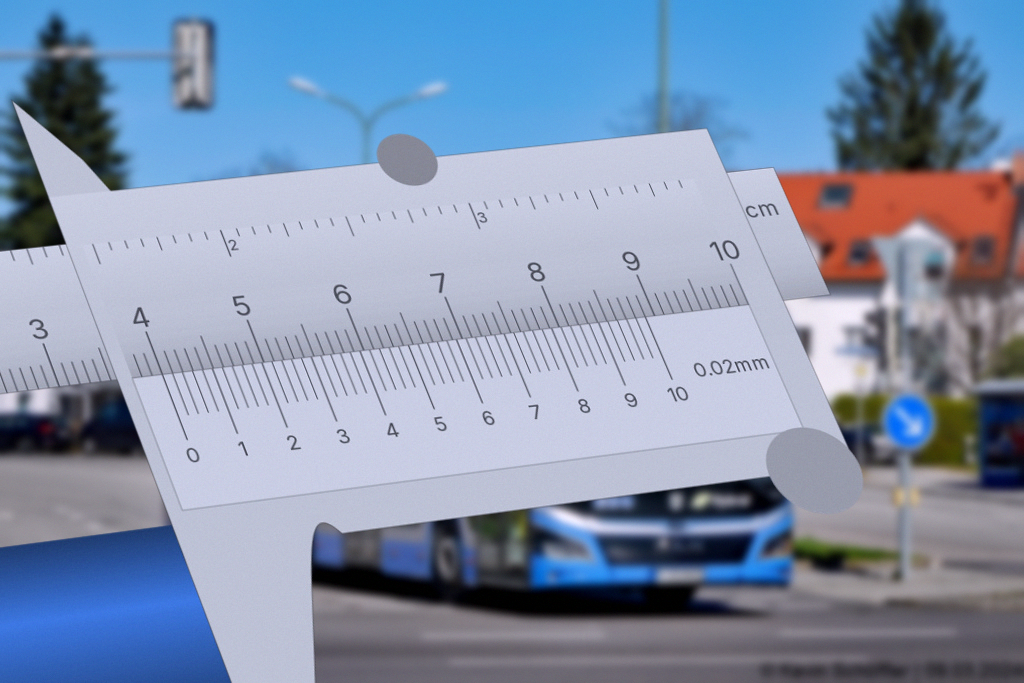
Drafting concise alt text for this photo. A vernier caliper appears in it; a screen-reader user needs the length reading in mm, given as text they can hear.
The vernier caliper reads 40.0 mm
